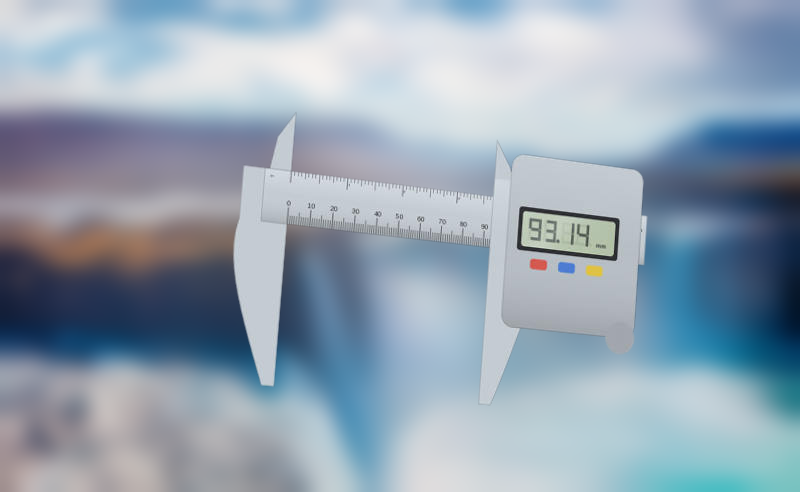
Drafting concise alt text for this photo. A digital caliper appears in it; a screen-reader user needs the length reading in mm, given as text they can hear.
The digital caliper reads 93.14 mm
